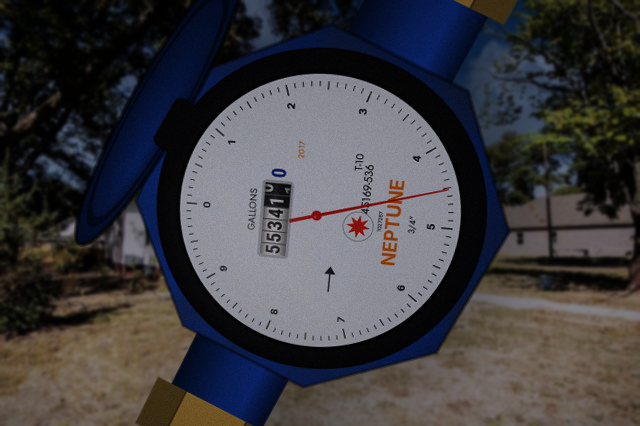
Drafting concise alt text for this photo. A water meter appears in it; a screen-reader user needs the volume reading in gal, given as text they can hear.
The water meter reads 5534104.5 gal
